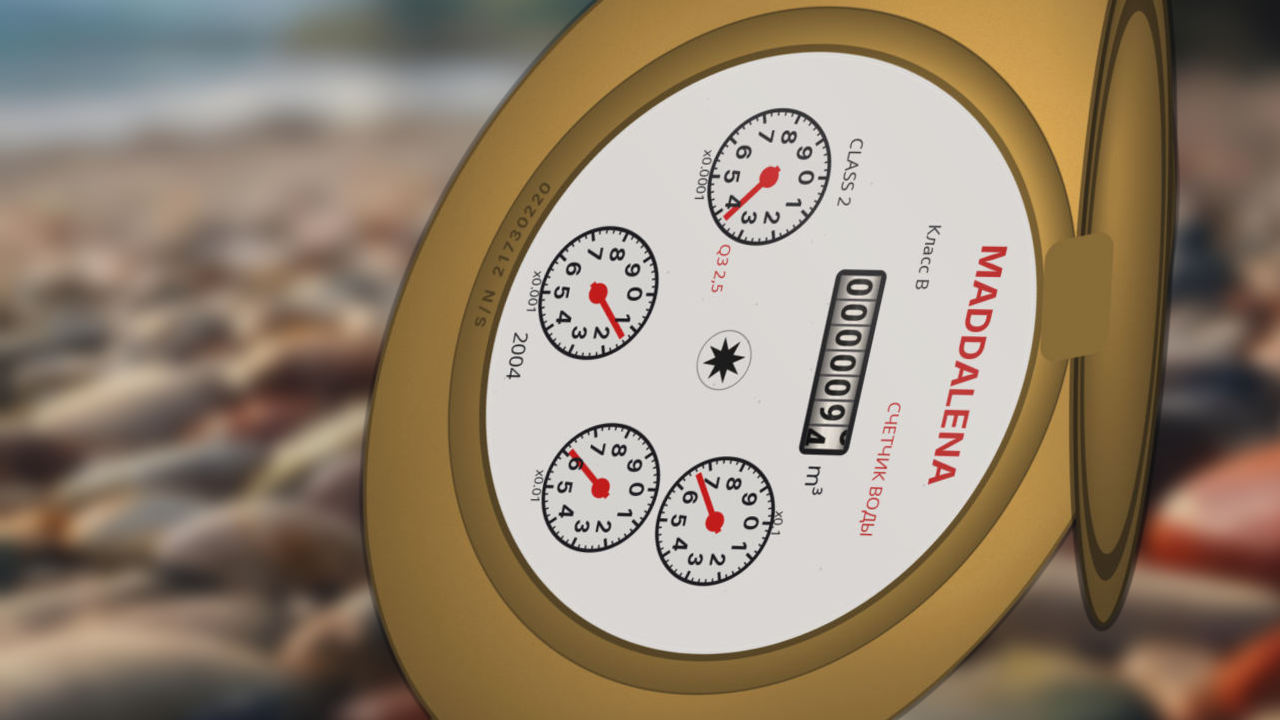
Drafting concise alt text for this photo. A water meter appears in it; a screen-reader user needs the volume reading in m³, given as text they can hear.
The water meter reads 93.6613 m³
